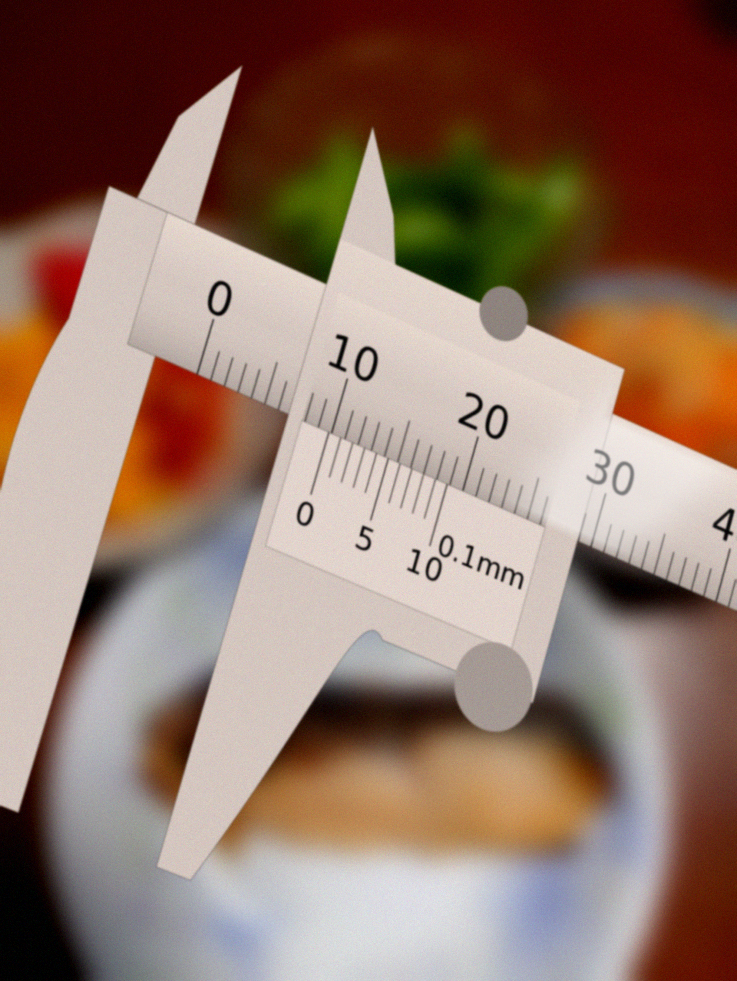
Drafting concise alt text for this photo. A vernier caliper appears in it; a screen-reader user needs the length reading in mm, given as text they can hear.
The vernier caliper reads 9.8 mm
